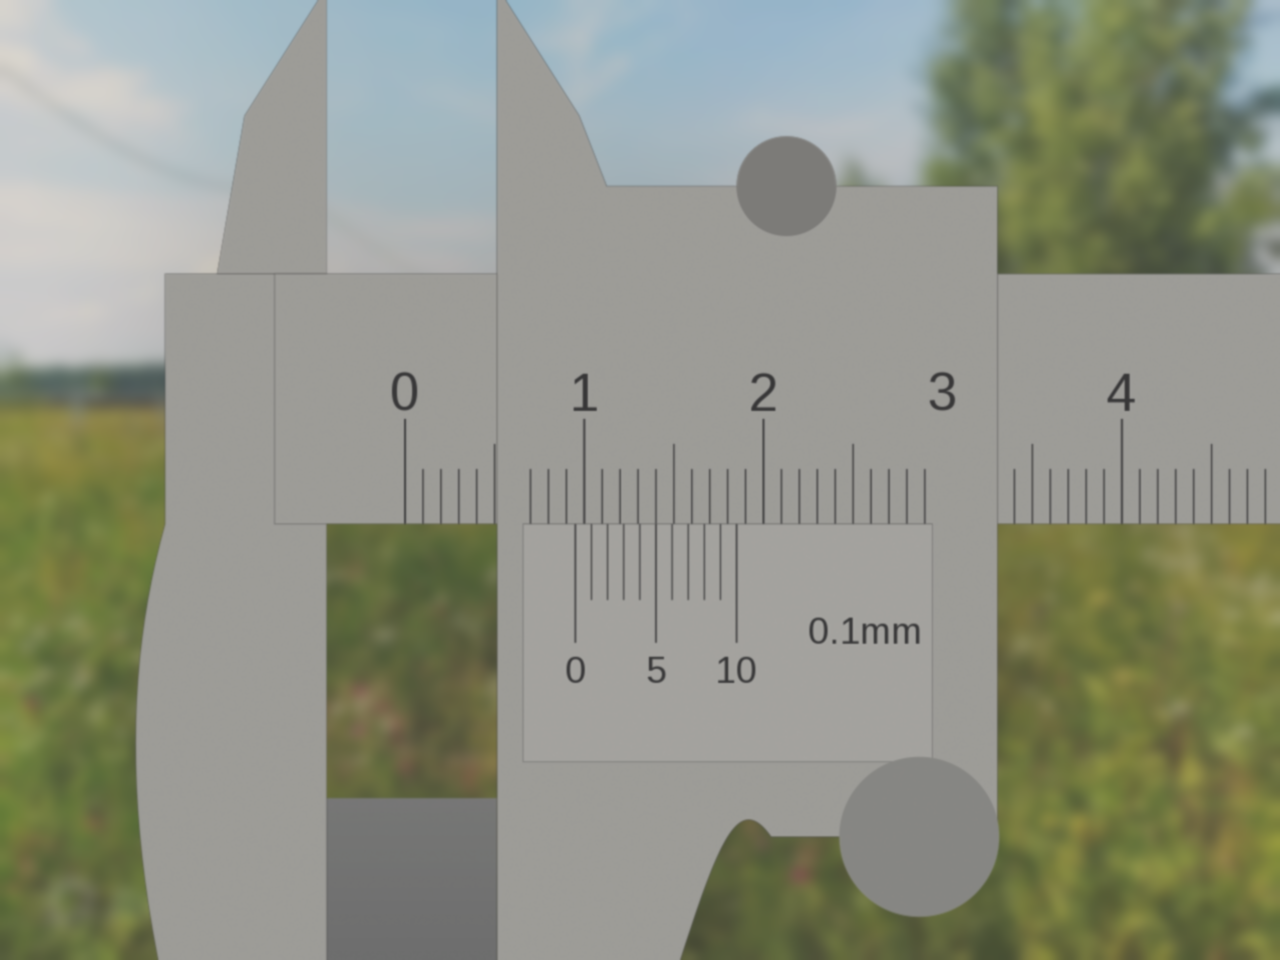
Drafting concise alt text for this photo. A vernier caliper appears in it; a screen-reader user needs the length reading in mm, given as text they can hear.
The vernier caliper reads 9.5 mm
